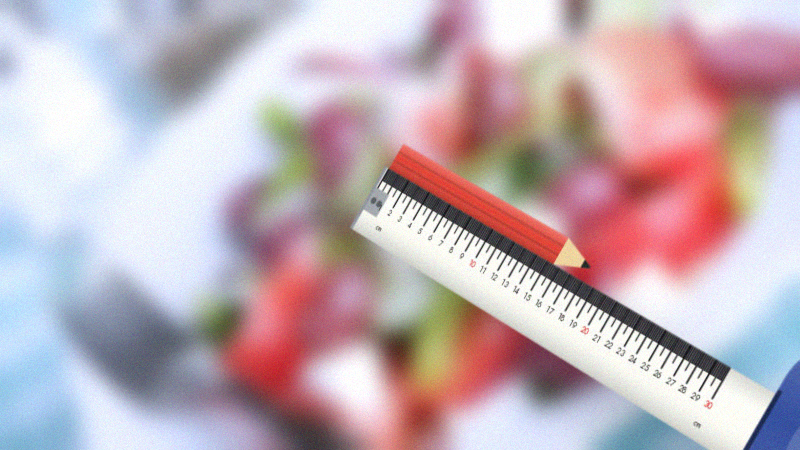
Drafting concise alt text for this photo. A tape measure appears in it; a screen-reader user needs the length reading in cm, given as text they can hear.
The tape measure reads 18 cm
